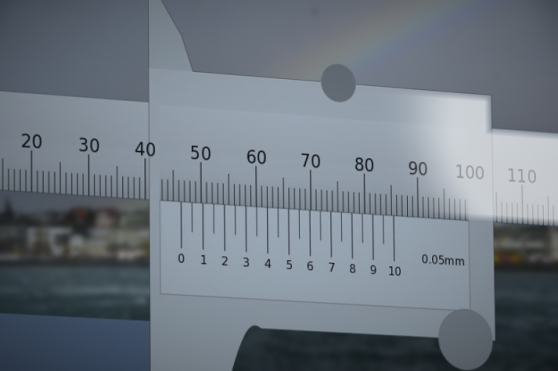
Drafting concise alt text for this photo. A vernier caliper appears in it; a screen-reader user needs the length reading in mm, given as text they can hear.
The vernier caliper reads 46.4 mm
